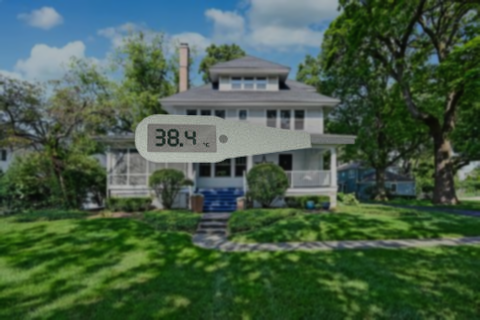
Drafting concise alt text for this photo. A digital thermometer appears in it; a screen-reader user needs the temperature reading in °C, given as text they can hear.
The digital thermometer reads 38.4 °C
